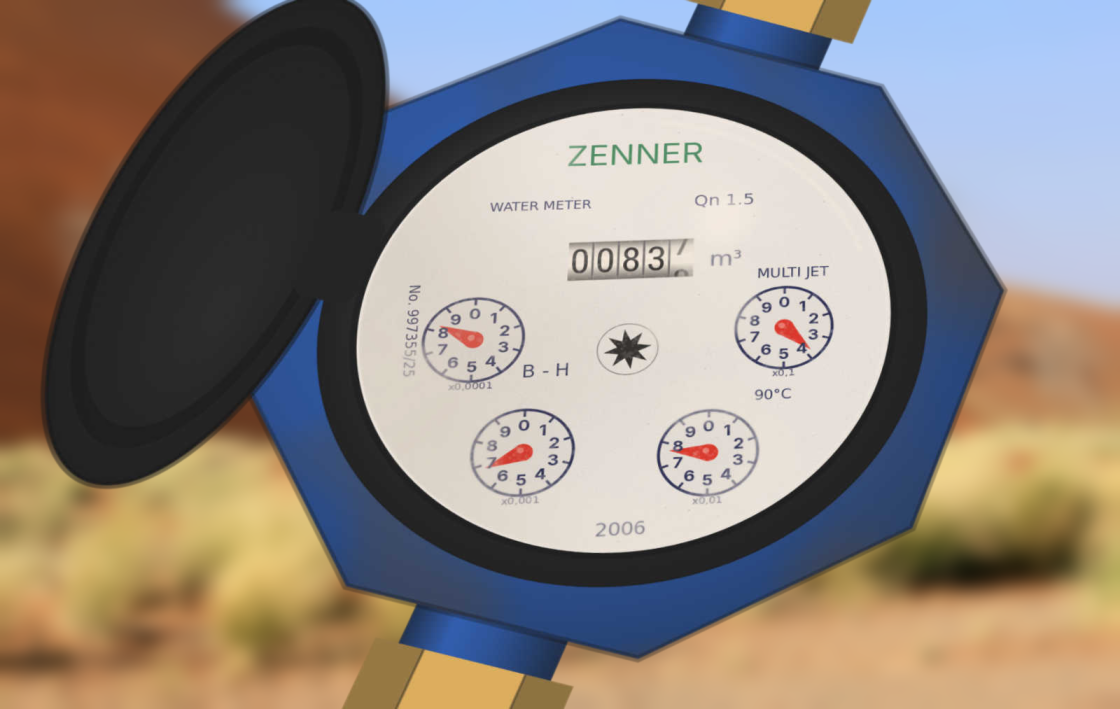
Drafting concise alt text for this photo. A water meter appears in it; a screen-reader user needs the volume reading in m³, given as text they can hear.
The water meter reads 837.3768 m³
